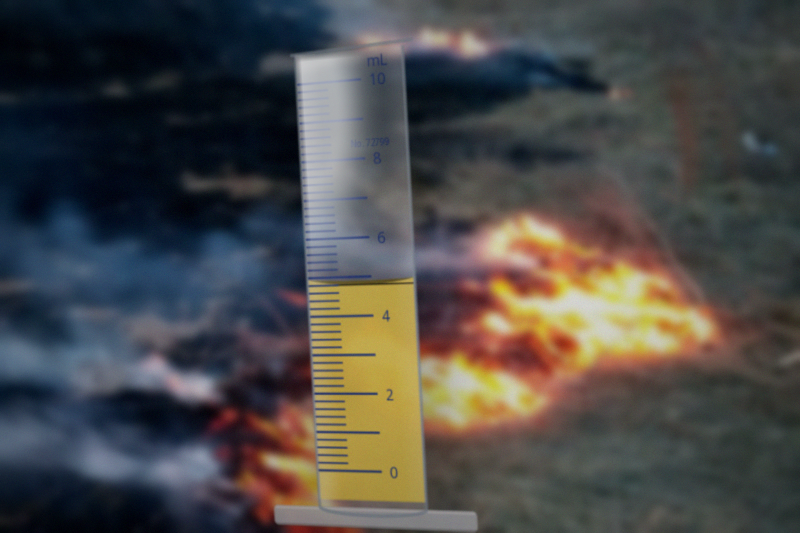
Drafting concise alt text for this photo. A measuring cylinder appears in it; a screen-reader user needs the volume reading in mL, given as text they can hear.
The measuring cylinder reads 4.8 mL
